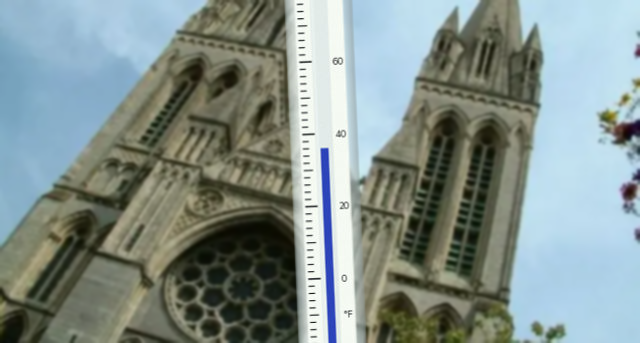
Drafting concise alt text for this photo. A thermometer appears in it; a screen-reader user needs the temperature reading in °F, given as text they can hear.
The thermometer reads 36 °F
